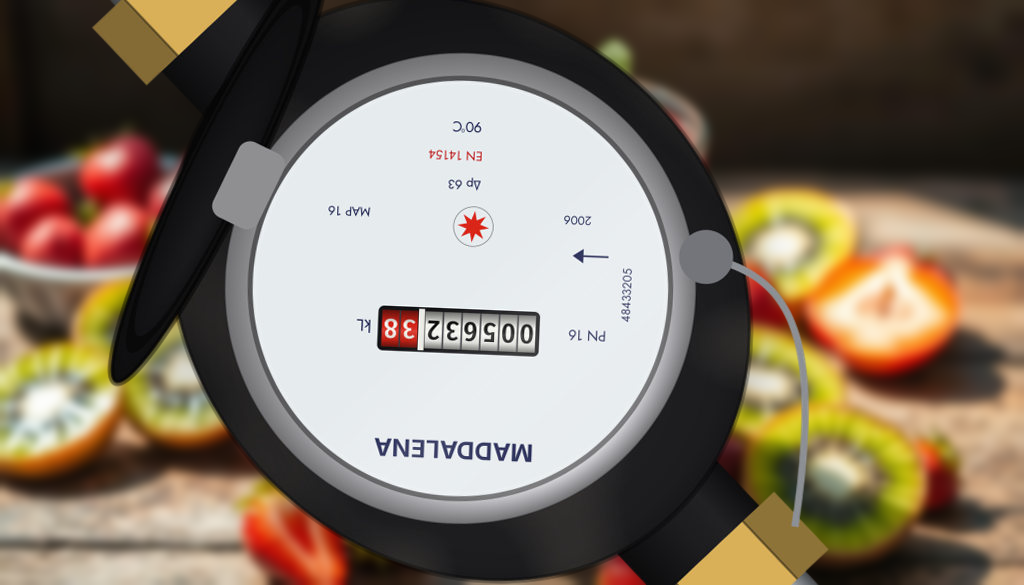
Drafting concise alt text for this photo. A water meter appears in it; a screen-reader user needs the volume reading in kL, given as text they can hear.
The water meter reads 5632.38 kL
